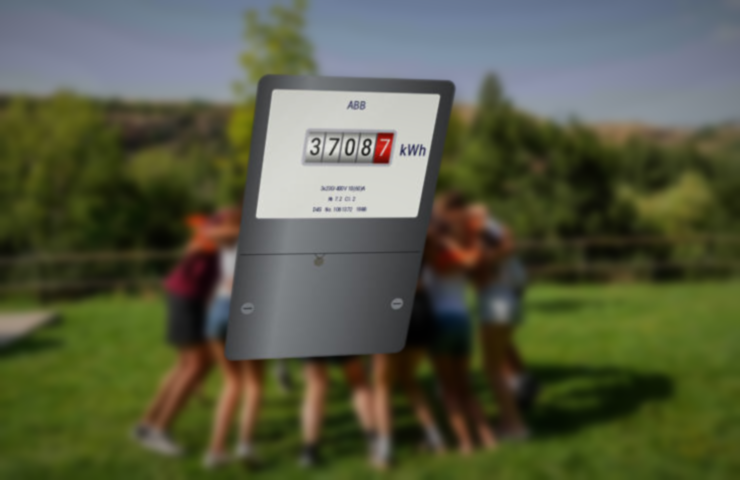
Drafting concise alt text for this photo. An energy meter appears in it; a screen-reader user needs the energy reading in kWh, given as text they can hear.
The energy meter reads 3708.7 kWh
